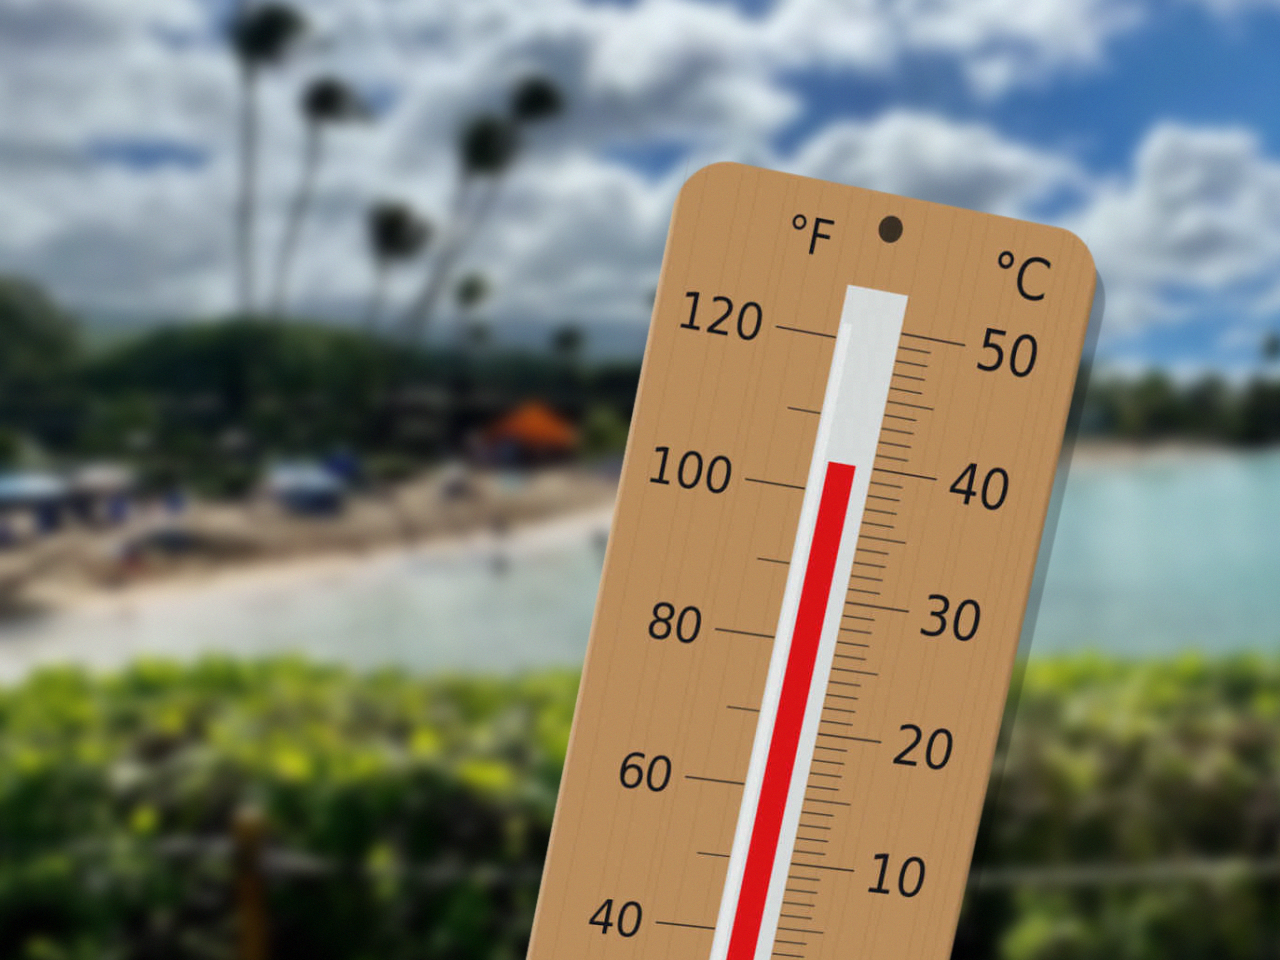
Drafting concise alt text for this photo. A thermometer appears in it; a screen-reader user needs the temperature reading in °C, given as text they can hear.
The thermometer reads 40 °C
